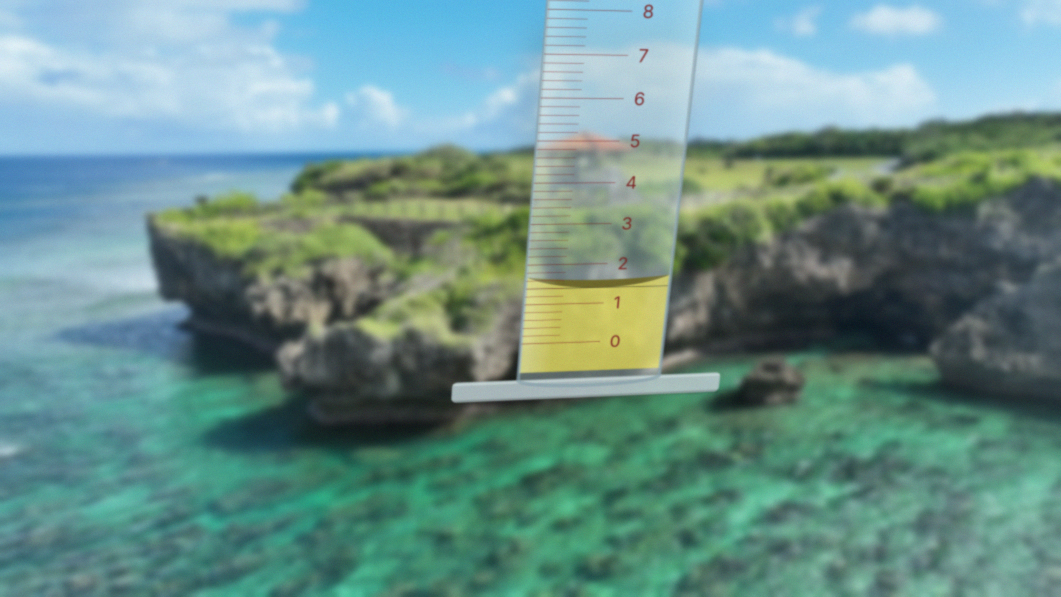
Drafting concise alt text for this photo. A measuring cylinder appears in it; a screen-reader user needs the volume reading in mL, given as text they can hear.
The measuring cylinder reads 1.4 mL
